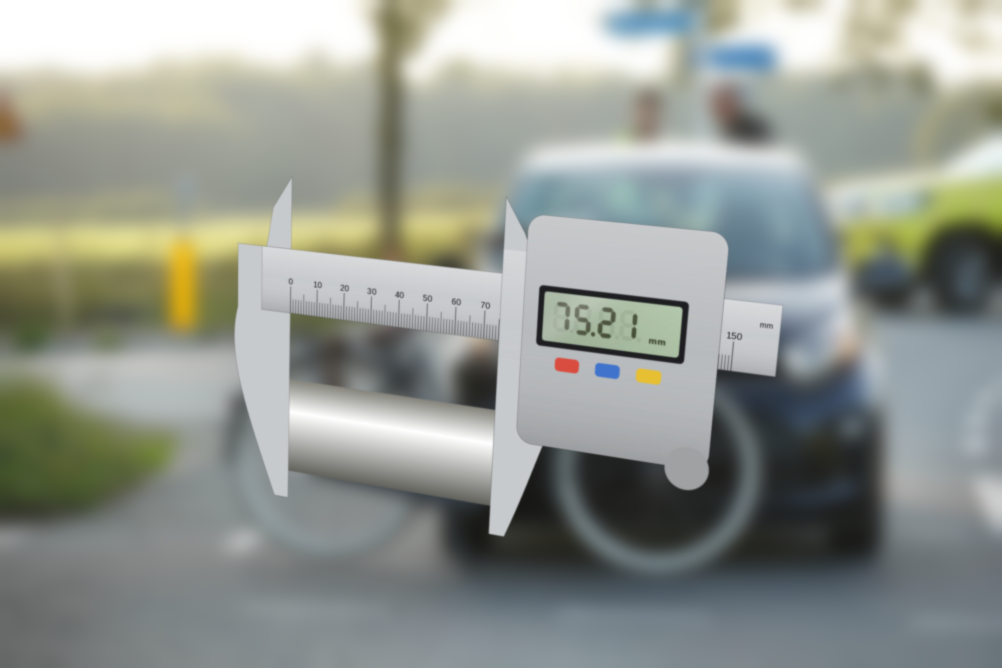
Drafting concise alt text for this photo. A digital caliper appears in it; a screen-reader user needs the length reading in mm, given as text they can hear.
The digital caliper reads 75.21 mm
